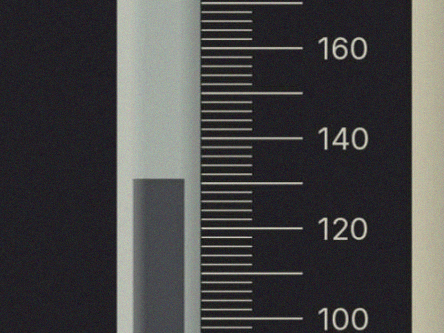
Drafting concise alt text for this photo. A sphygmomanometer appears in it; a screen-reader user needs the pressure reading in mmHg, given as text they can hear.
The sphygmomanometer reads 131 mmHg
